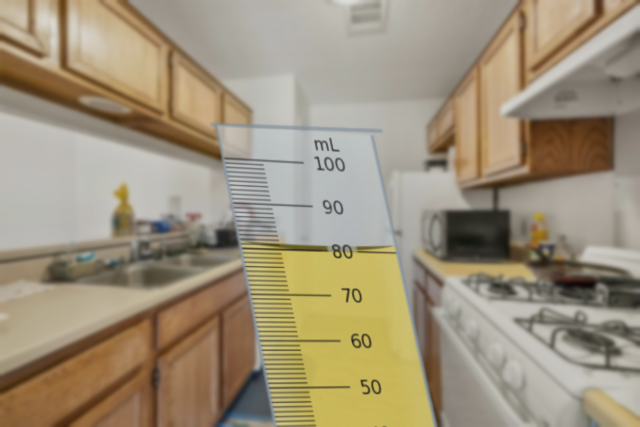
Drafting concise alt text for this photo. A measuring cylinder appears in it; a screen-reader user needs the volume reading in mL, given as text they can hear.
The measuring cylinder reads 80 mL
